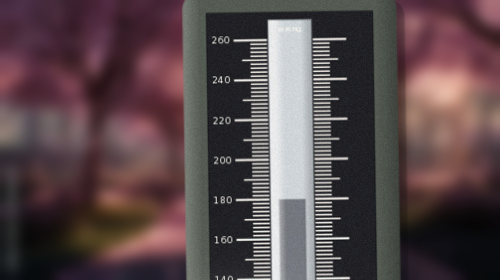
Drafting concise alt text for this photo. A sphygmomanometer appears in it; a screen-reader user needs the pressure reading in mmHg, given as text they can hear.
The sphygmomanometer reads 180 mmHg
